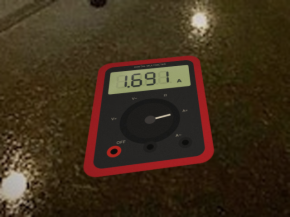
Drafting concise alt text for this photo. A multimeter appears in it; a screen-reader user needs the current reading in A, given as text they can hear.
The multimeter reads 1.691 A
